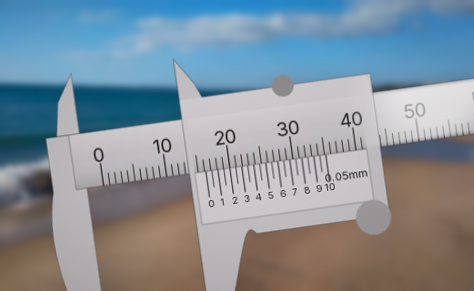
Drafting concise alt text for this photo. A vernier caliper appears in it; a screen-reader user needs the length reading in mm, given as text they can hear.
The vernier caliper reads 16.2 mm
